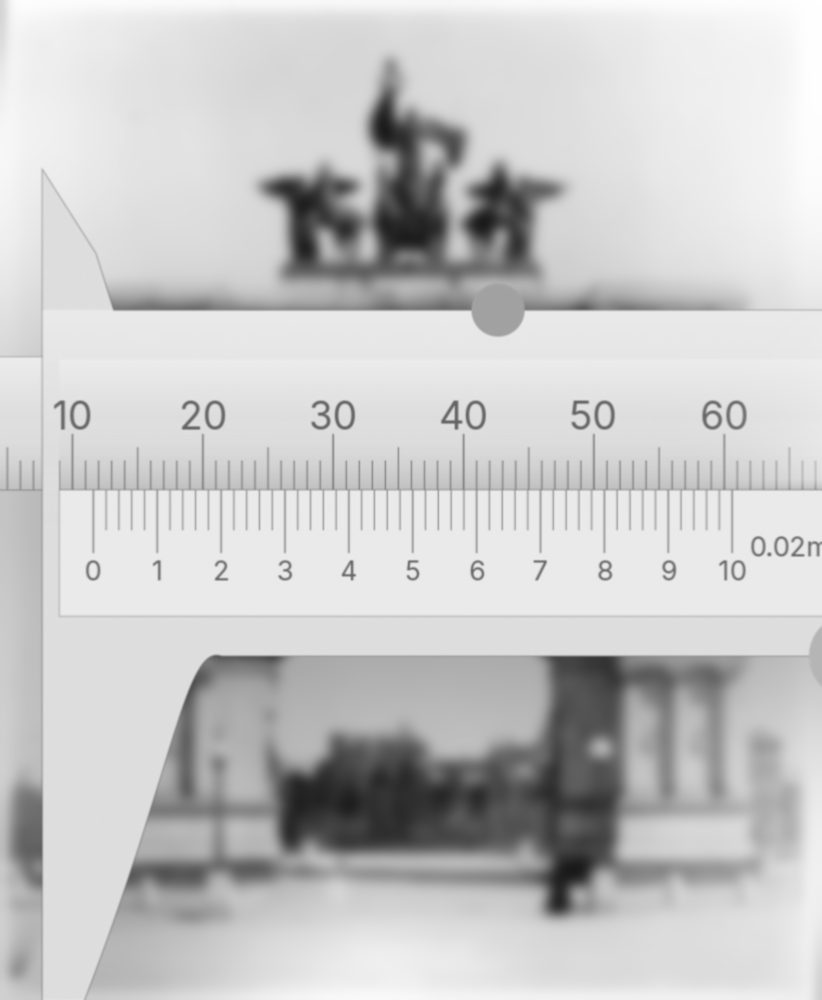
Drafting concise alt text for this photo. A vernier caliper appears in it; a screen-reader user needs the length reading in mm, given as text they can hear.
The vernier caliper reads 11.6 mm
